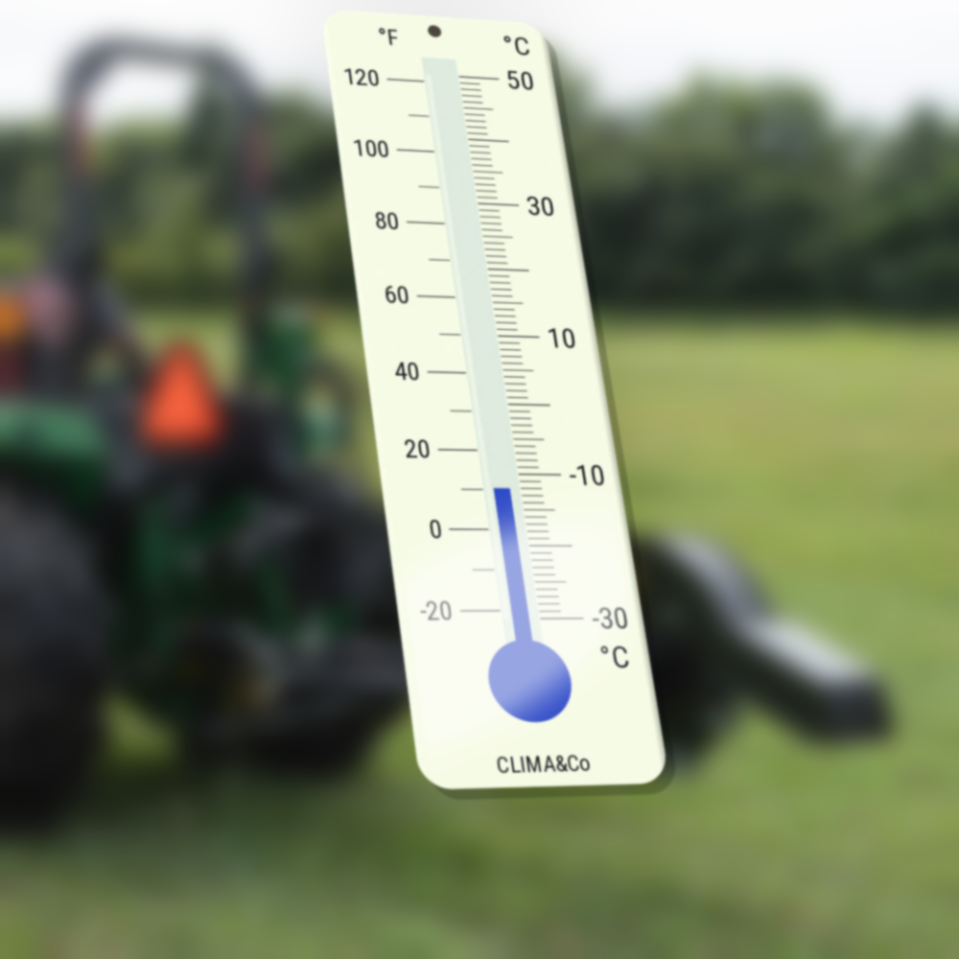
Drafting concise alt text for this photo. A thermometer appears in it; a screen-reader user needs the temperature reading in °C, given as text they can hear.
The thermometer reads -12 °C
